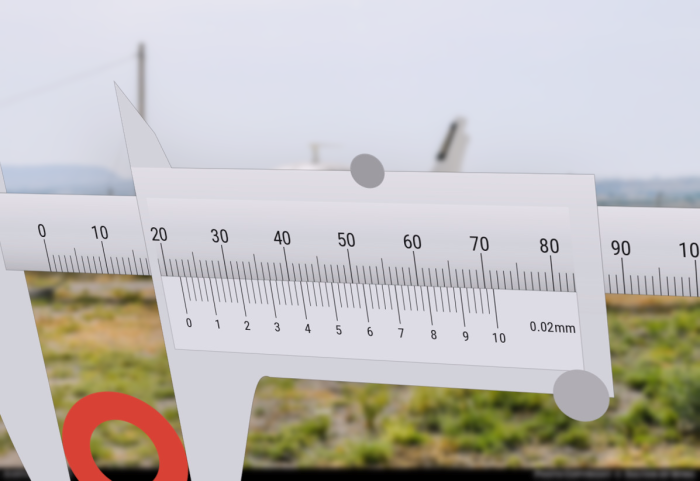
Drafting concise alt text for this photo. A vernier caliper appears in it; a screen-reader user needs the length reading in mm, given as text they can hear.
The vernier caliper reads 22.2 mm
